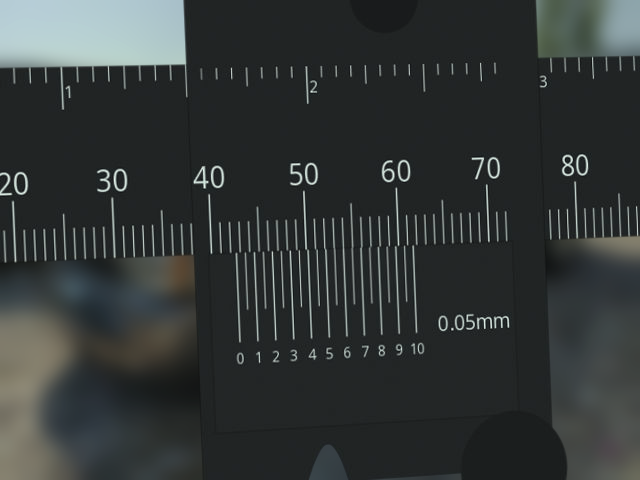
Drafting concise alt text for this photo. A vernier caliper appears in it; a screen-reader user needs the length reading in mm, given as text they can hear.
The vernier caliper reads 42.6 mm
